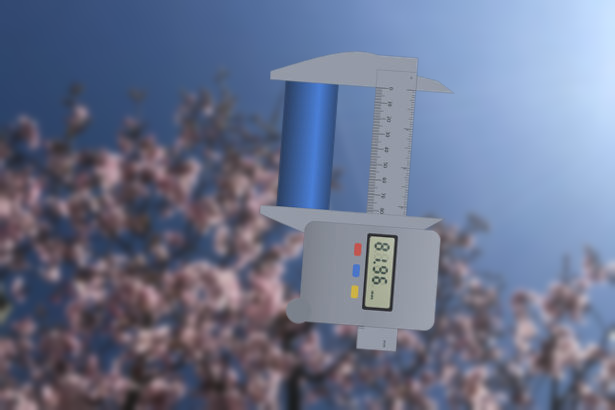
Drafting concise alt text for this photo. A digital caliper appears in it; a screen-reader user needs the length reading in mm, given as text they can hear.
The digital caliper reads 81.96 mm
